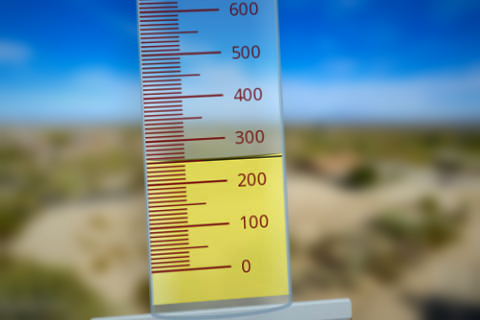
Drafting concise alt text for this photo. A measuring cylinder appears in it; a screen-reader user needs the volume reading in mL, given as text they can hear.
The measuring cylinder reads 250 mL
